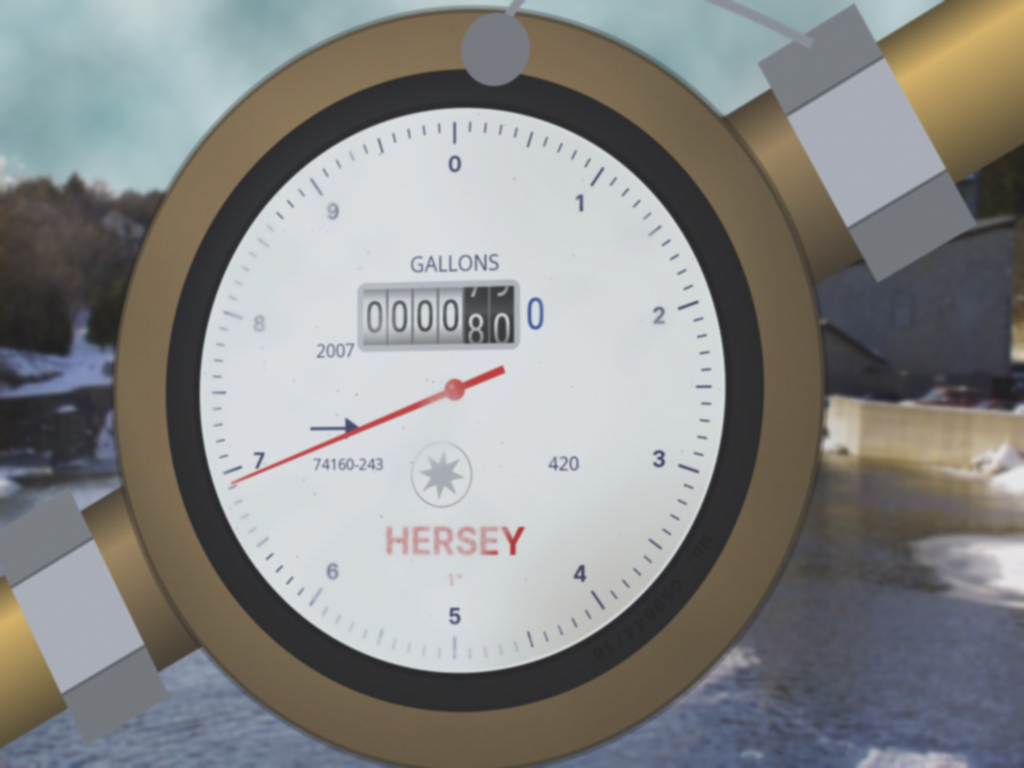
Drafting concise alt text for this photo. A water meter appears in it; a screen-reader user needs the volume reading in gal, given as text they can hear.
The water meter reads 796.9 gal
